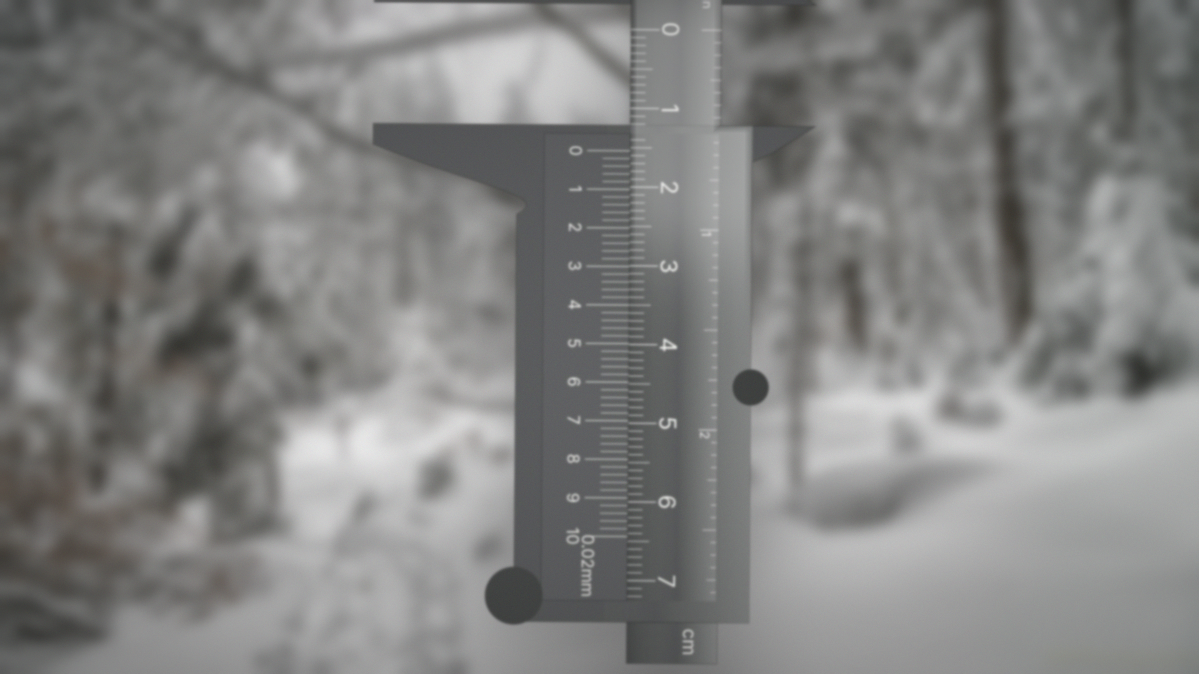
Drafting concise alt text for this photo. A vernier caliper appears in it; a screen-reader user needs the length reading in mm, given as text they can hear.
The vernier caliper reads 15.4 mm
